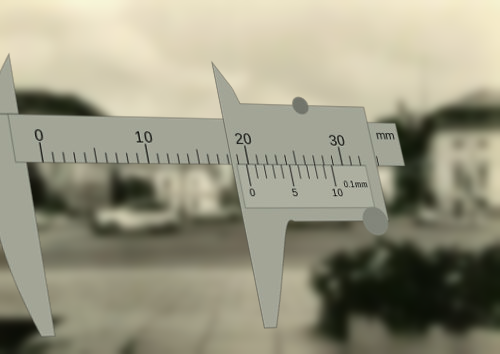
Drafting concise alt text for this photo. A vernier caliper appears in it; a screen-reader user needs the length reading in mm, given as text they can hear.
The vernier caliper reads 19.8 mm
